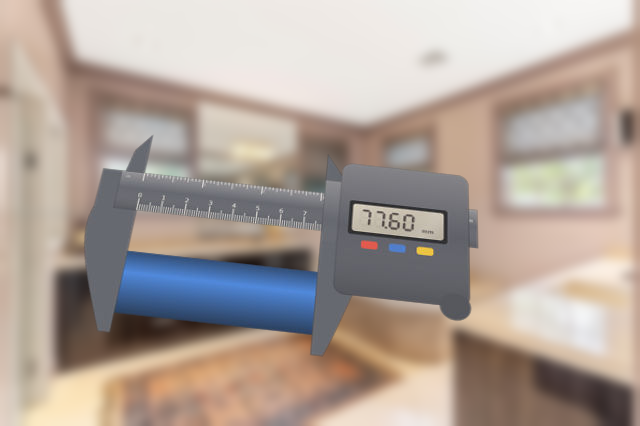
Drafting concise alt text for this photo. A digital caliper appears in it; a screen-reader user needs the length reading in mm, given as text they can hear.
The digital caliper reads 77.60 mm
